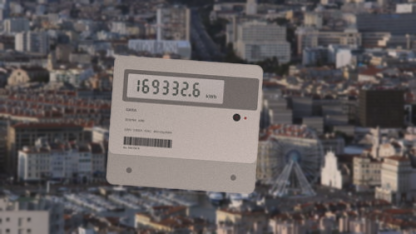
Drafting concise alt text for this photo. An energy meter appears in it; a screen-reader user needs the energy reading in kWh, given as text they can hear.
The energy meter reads 169332.6 kWh
